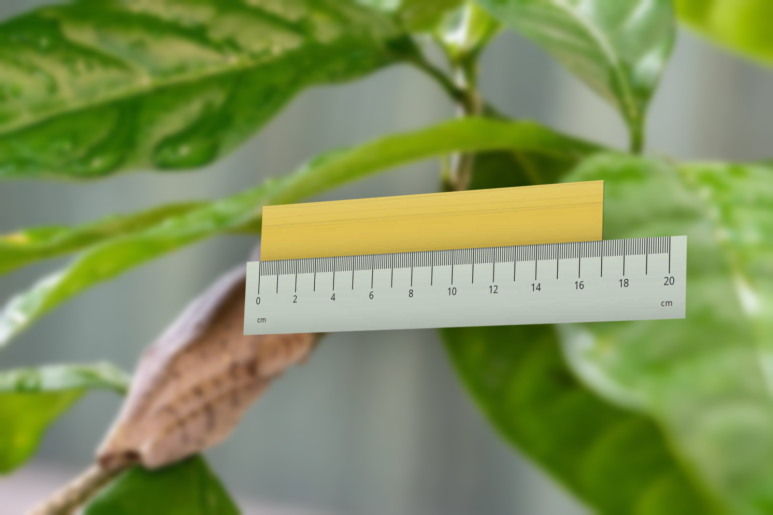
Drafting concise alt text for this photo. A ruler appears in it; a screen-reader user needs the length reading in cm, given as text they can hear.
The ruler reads 17 cm
